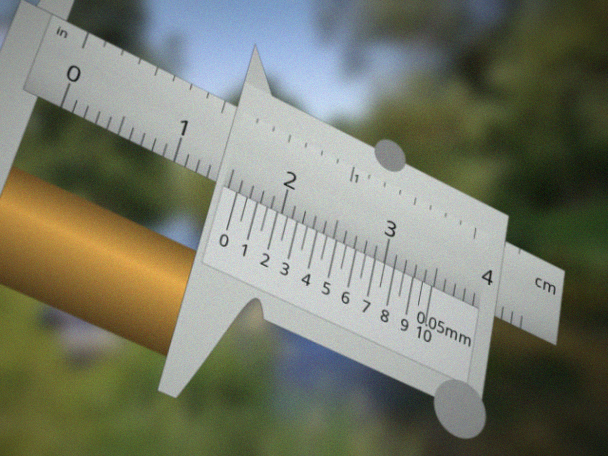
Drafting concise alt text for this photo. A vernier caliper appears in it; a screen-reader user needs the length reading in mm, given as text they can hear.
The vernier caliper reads 15.8 mm
